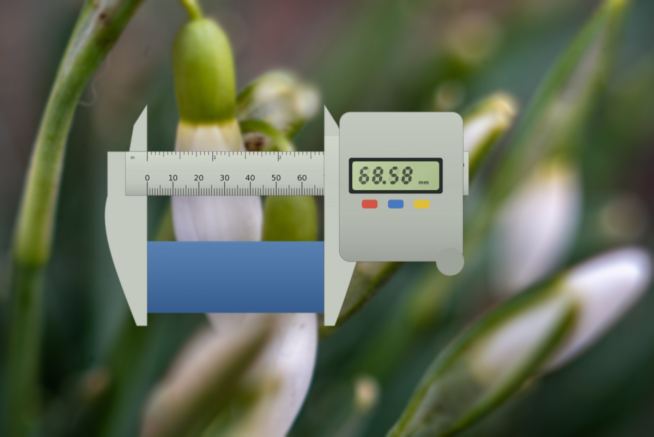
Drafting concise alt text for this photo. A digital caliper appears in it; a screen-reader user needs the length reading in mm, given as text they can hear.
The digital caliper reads 68.58 mm
